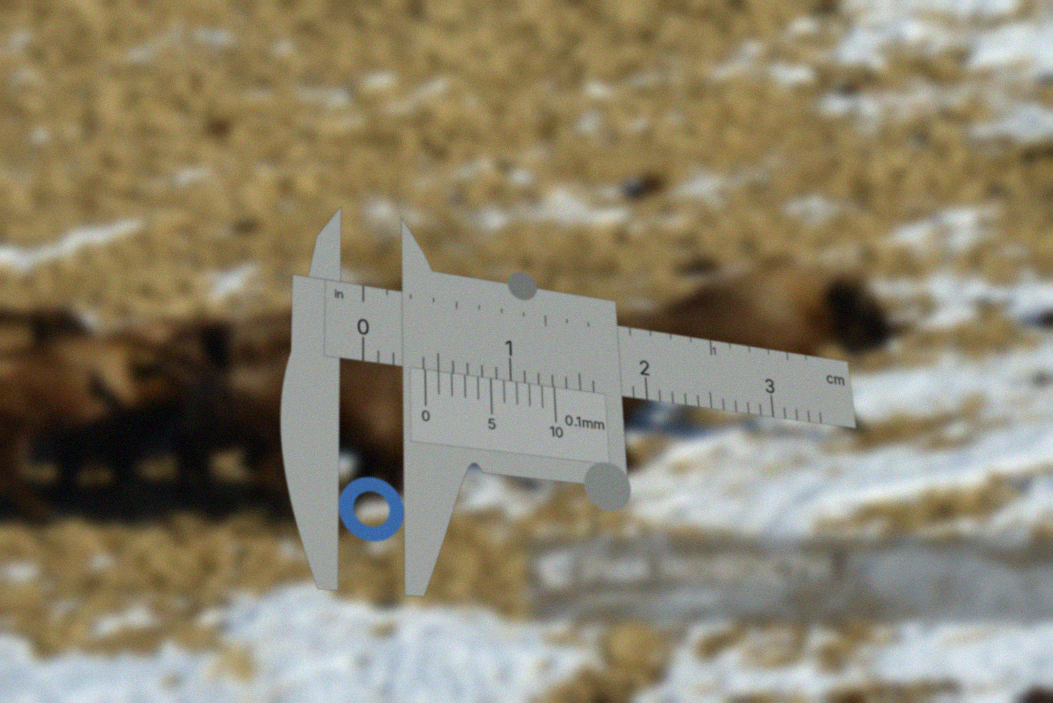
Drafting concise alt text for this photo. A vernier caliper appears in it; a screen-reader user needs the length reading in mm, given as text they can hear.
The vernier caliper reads 4.1 mm
